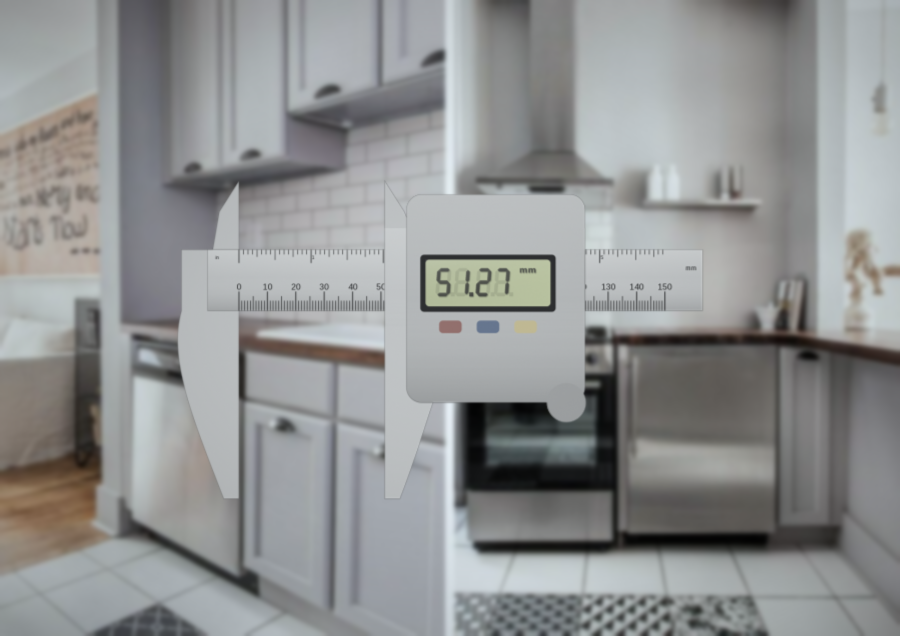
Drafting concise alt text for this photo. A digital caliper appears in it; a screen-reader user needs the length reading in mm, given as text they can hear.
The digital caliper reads 51.27 mm
